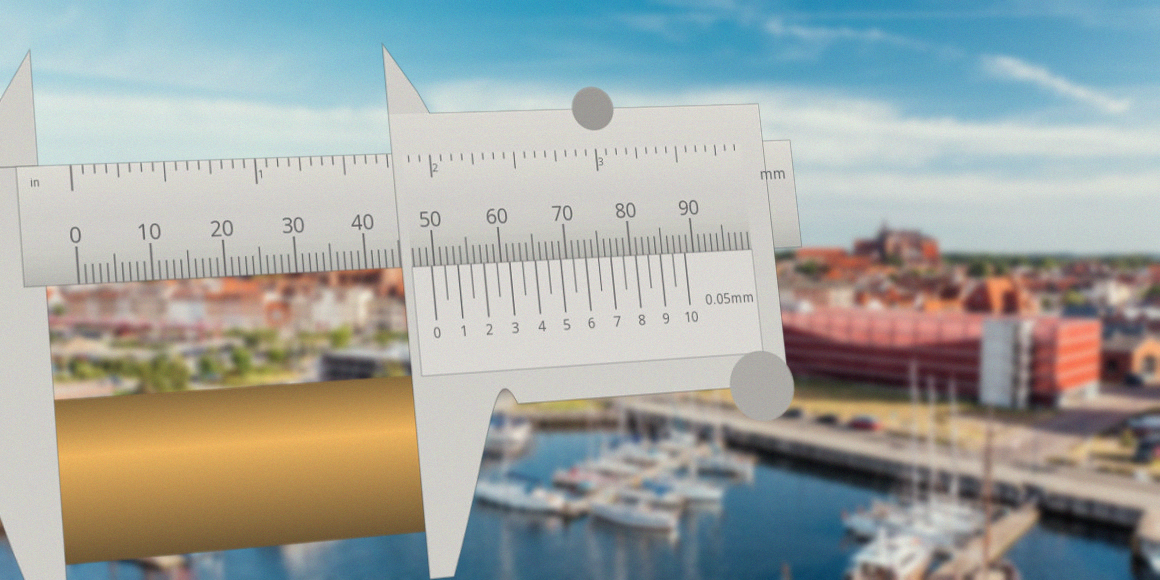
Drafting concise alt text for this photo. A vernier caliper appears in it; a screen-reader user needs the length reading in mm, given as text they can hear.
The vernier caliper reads 49.6 mm
